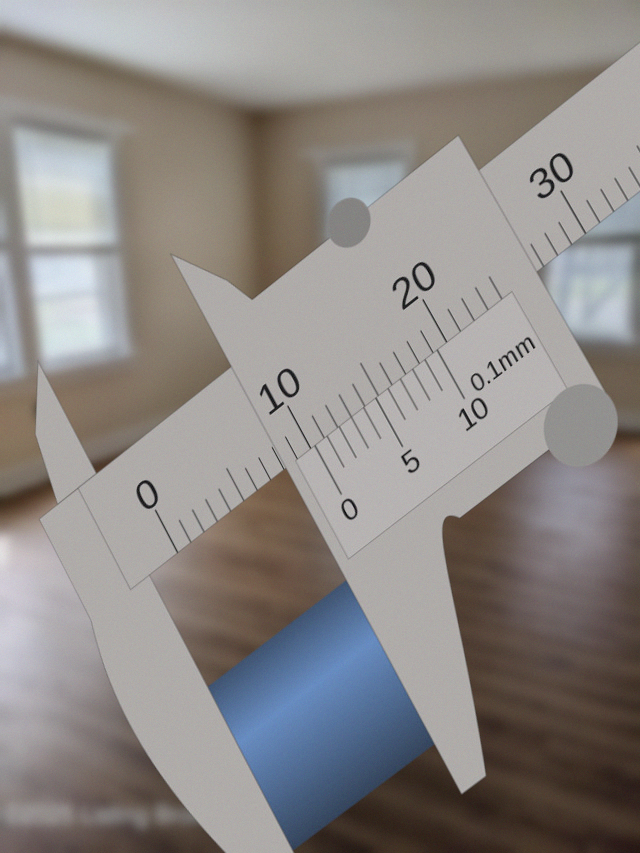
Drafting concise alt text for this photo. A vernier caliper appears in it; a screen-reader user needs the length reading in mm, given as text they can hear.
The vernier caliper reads 10.3 mm
